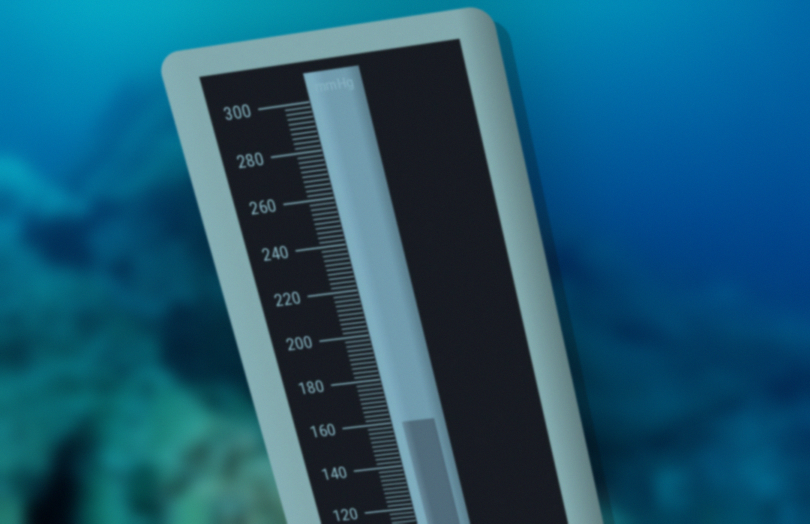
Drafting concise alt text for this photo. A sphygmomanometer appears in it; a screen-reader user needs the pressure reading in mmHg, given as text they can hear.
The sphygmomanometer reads 160 mmHg
